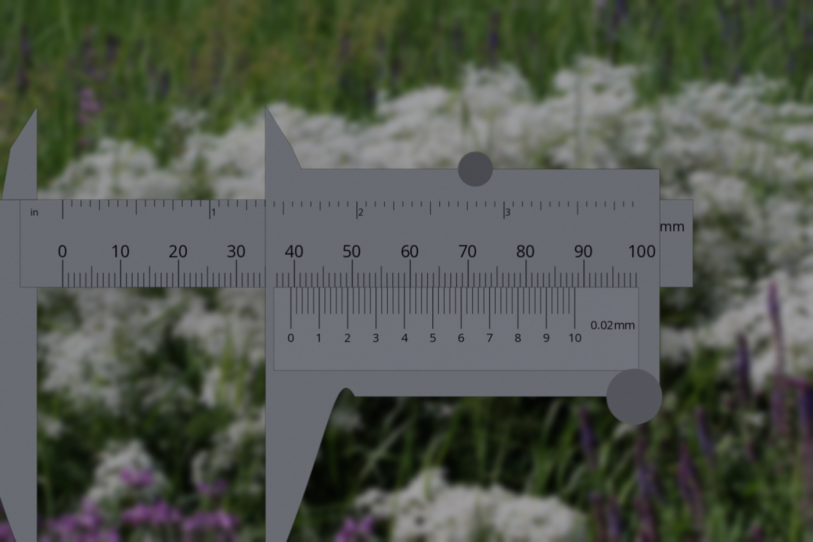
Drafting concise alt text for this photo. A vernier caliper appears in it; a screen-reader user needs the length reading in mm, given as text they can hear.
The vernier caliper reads 39.4 mm
